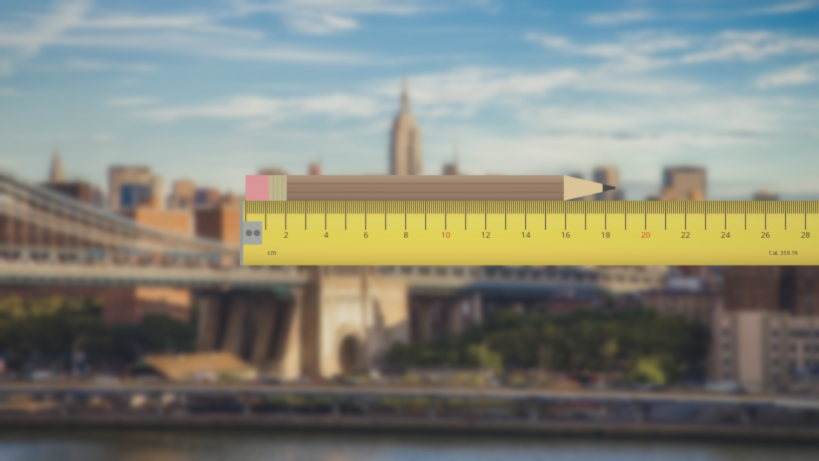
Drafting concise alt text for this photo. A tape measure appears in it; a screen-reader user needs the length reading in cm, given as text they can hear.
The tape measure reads 18.5 cm
